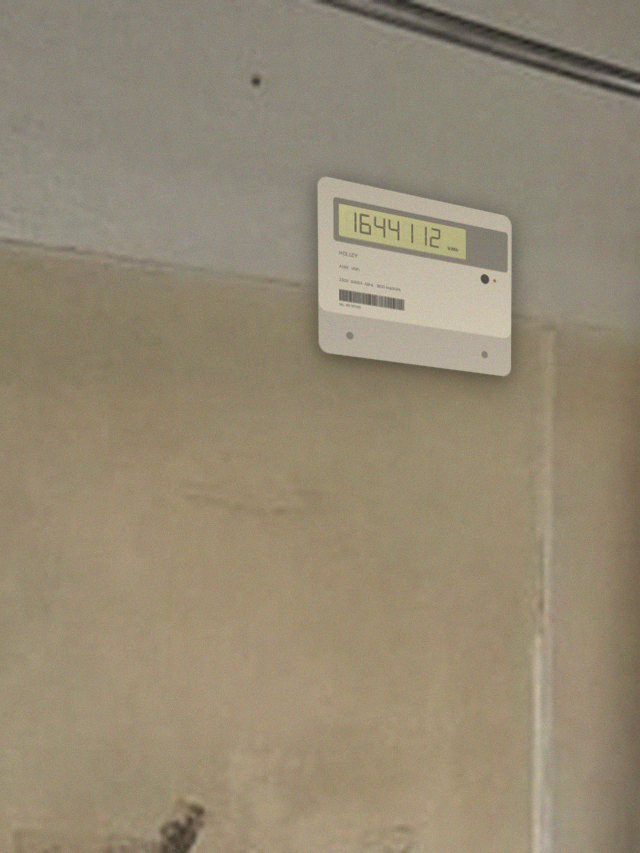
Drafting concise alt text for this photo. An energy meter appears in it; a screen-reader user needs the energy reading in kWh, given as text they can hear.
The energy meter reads 1644112 kWh
